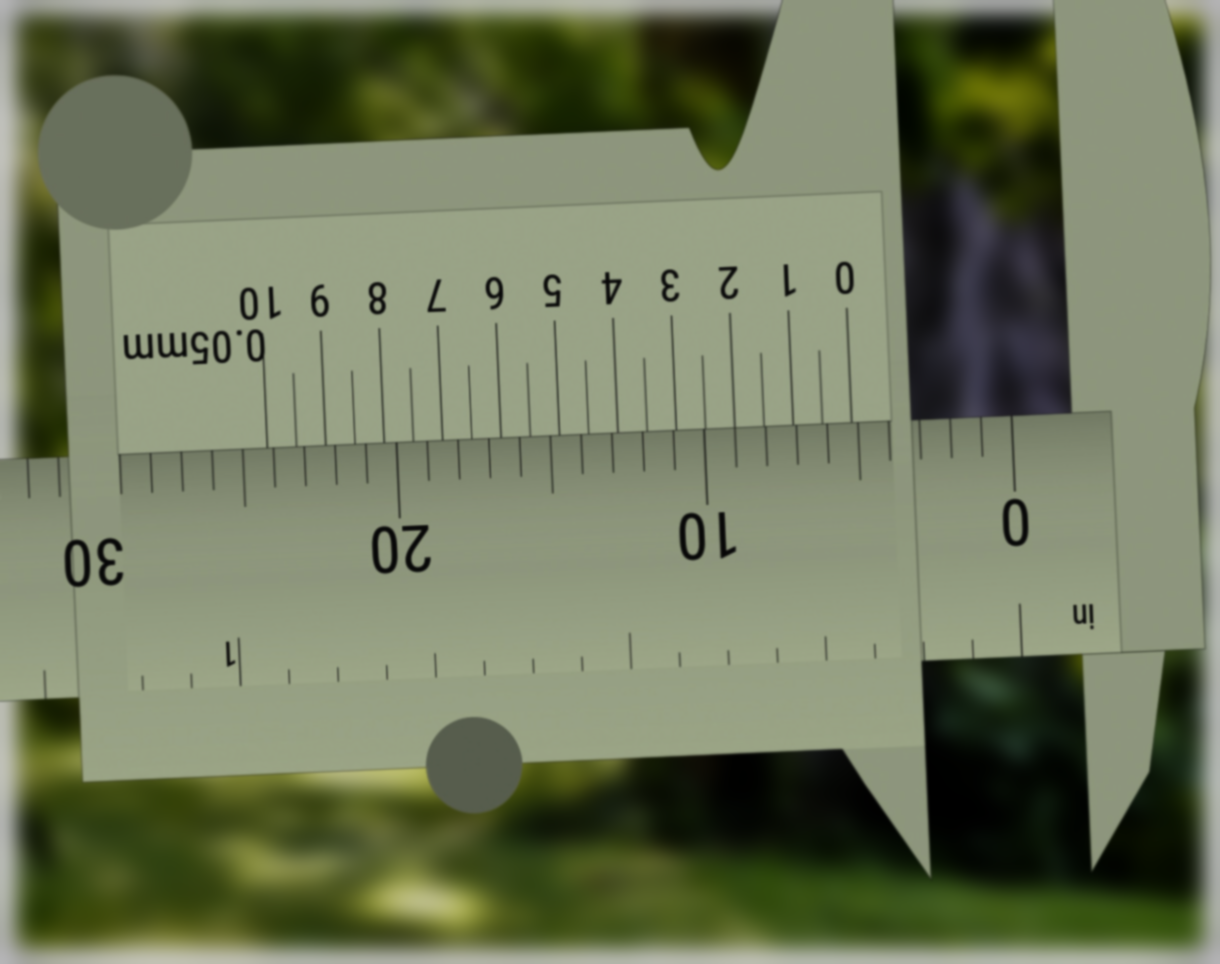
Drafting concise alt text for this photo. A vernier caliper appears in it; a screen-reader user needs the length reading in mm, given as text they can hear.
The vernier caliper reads 5.20 mm
